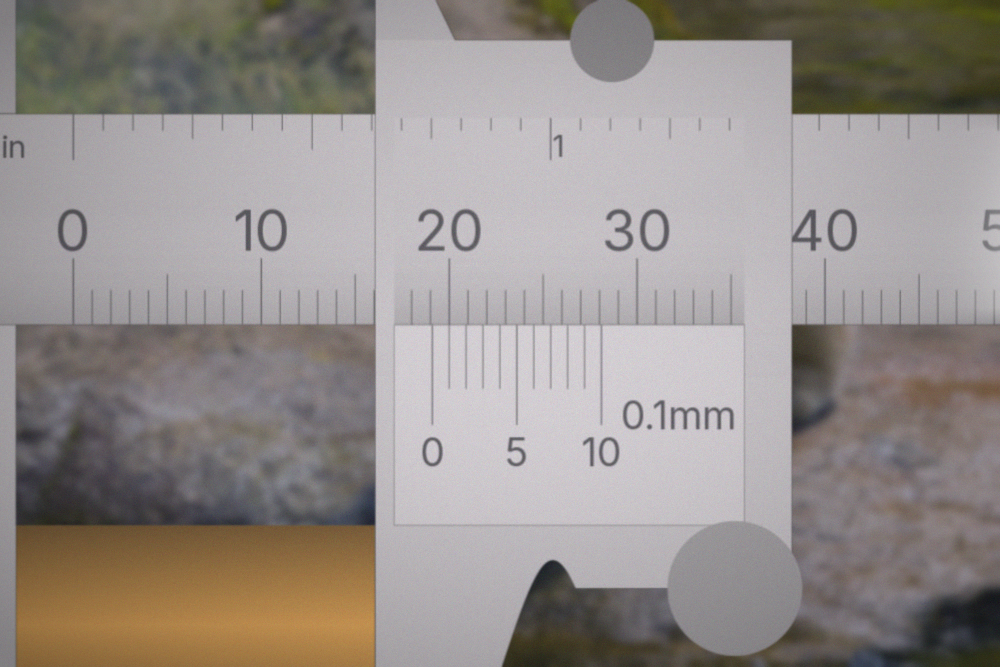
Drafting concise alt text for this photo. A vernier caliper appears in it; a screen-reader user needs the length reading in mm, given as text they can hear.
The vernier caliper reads 19.1 mm
